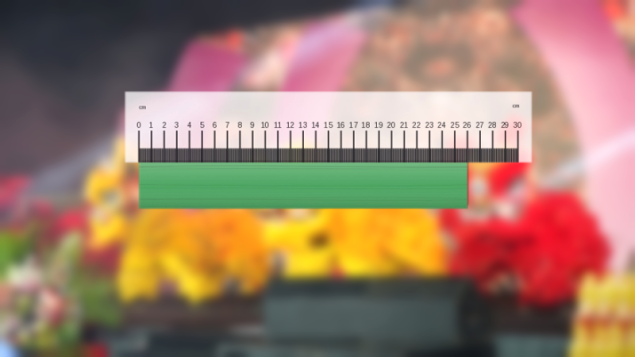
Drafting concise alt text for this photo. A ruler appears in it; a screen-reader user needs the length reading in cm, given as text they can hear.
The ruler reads 26 cm
